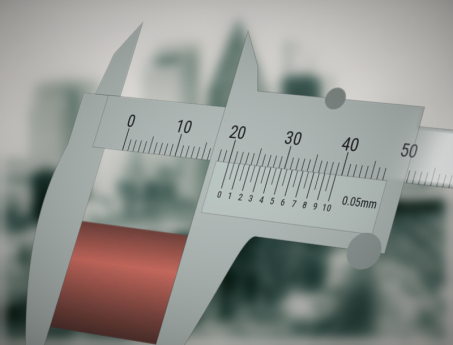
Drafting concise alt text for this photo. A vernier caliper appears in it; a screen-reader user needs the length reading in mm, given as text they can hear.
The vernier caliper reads 20.0 mm
